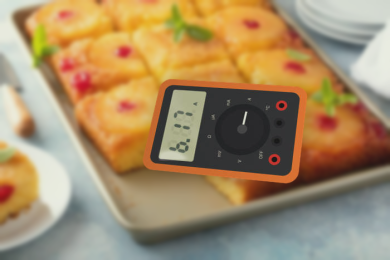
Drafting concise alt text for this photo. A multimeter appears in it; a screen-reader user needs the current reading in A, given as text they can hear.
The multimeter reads 6.17 A
